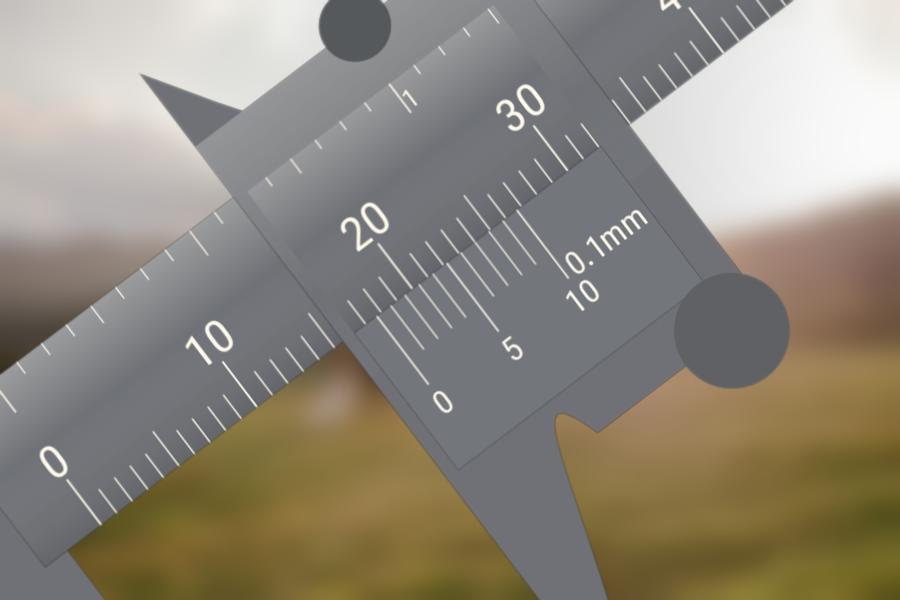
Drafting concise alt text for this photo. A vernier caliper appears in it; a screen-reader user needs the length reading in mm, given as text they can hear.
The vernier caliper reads 17.7 mm
